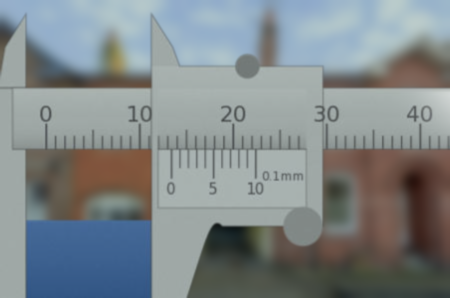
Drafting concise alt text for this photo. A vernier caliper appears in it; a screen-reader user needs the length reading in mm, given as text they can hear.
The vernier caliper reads 13.4 mm
